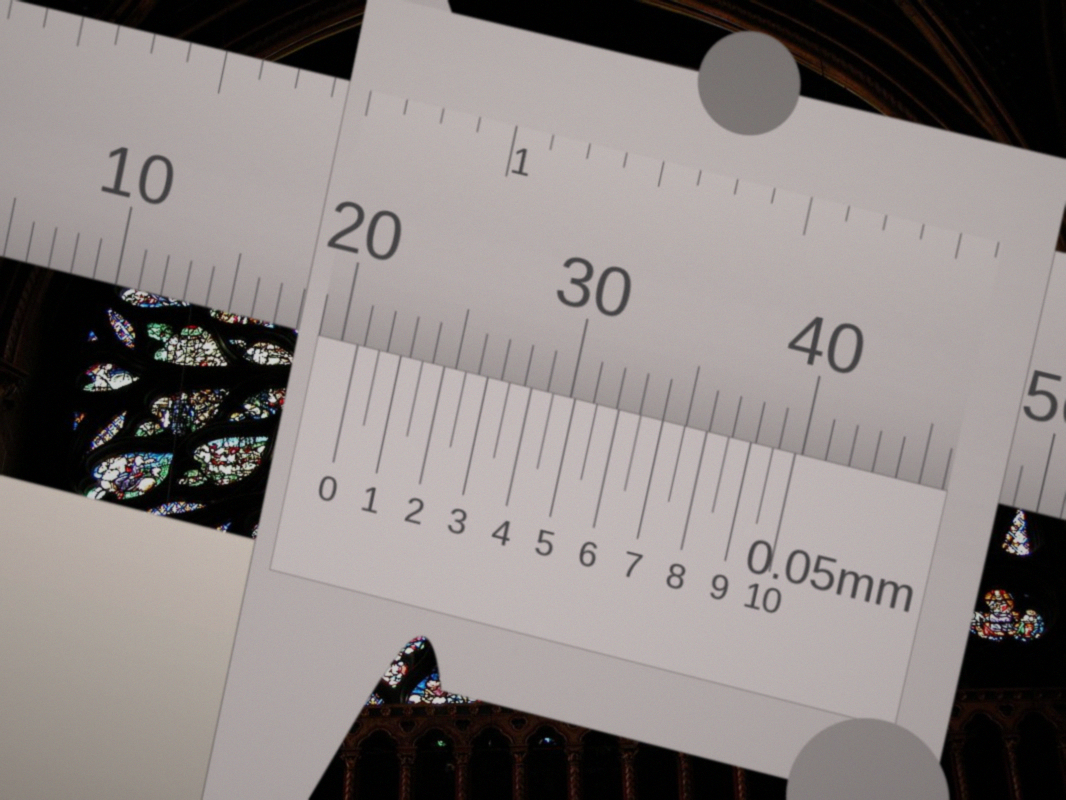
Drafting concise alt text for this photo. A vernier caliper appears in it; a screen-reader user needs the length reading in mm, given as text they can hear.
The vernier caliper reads 20.7 mm
